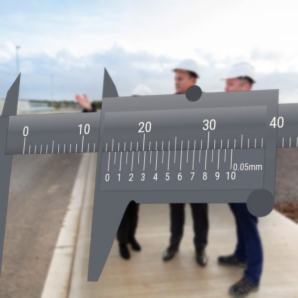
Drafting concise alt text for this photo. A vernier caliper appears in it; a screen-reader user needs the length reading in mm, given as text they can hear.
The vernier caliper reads 14.6 mm
